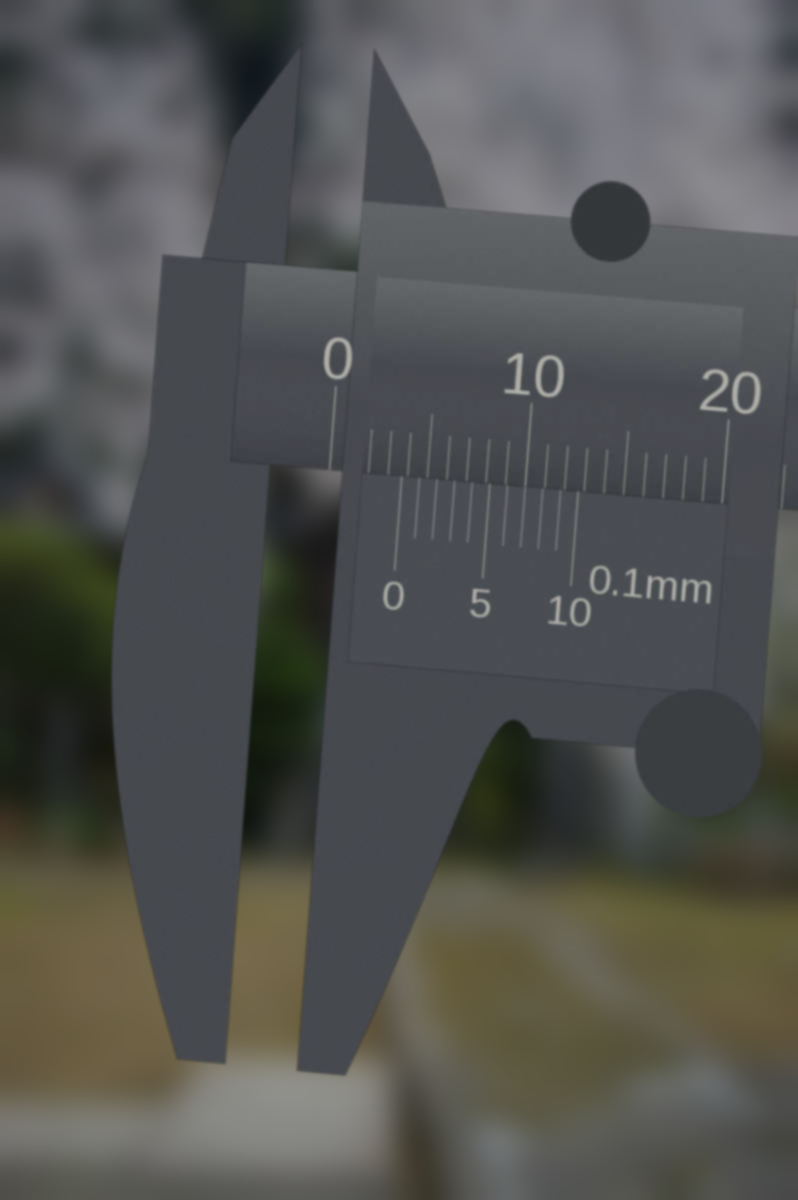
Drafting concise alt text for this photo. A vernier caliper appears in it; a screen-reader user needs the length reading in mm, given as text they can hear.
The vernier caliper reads 3.7 mm
